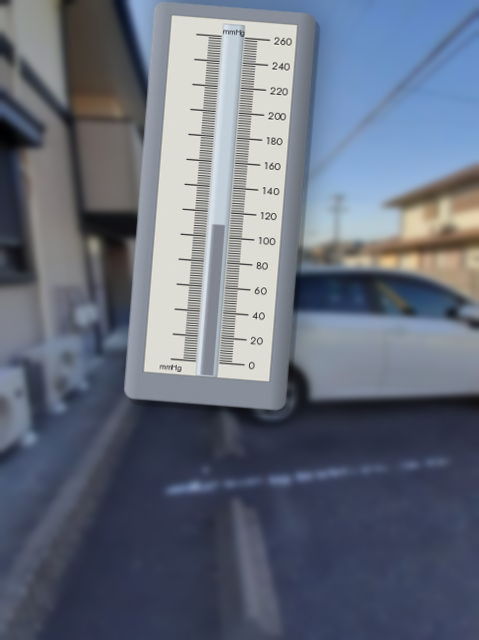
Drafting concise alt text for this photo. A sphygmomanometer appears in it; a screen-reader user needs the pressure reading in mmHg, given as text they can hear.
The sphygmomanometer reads 110 mmHg
